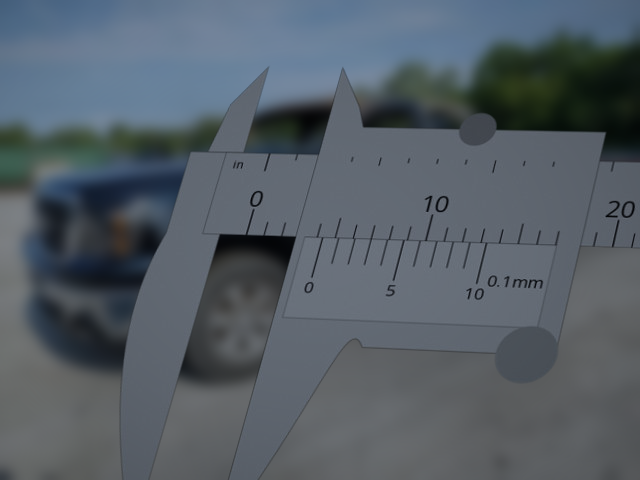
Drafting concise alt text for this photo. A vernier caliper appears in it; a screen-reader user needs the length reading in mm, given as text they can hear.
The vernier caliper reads 4.3 mm
